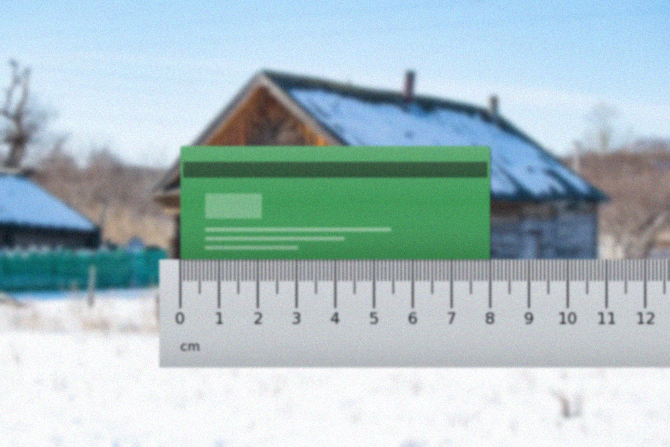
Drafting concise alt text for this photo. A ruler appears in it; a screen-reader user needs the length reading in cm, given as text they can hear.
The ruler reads 8 cm
